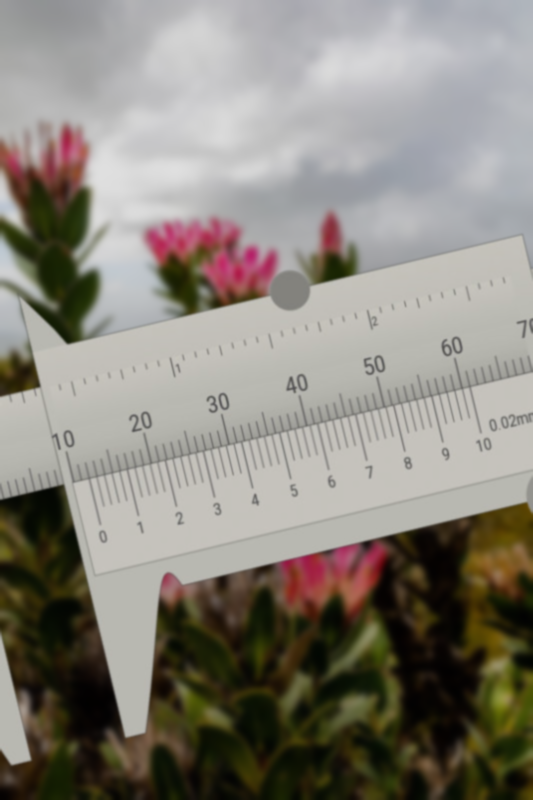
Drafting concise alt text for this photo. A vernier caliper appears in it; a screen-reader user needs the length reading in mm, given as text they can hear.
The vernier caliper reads 12.0 mm
